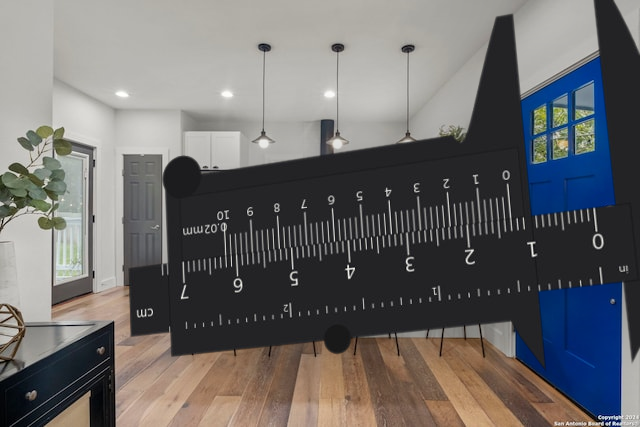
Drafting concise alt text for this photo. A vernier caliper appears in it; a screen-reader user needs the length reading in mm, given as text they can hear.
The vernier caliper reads 13.0 mm
